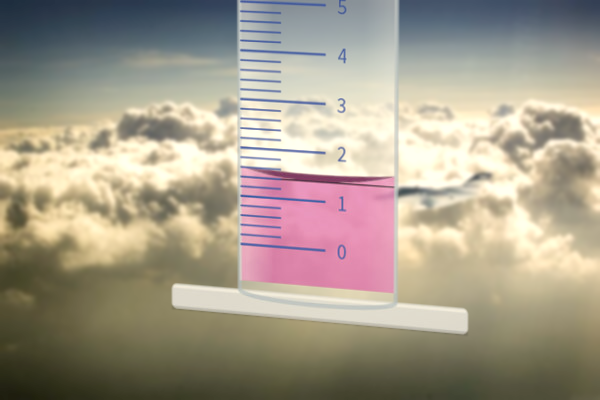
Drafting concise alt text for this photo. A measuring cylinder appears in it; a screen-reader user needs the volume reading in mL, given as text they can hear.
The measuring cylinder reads 1.4 mL
